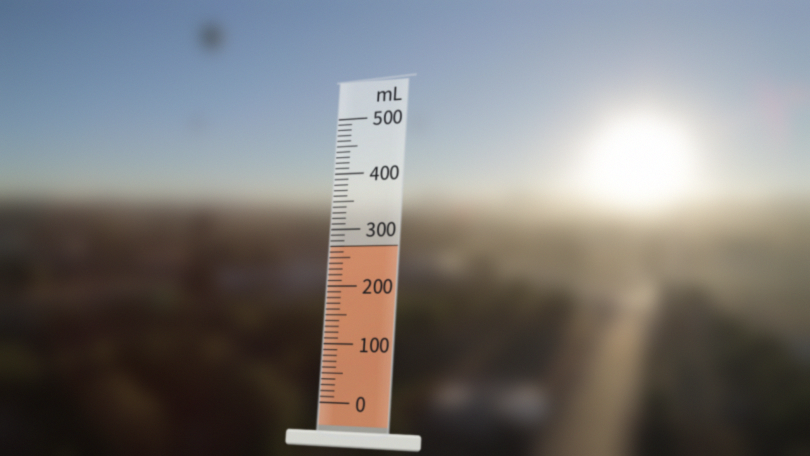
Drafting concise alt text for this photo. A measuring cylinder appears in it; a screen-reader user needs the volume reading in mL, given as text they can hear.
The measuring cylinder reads 270 mL
